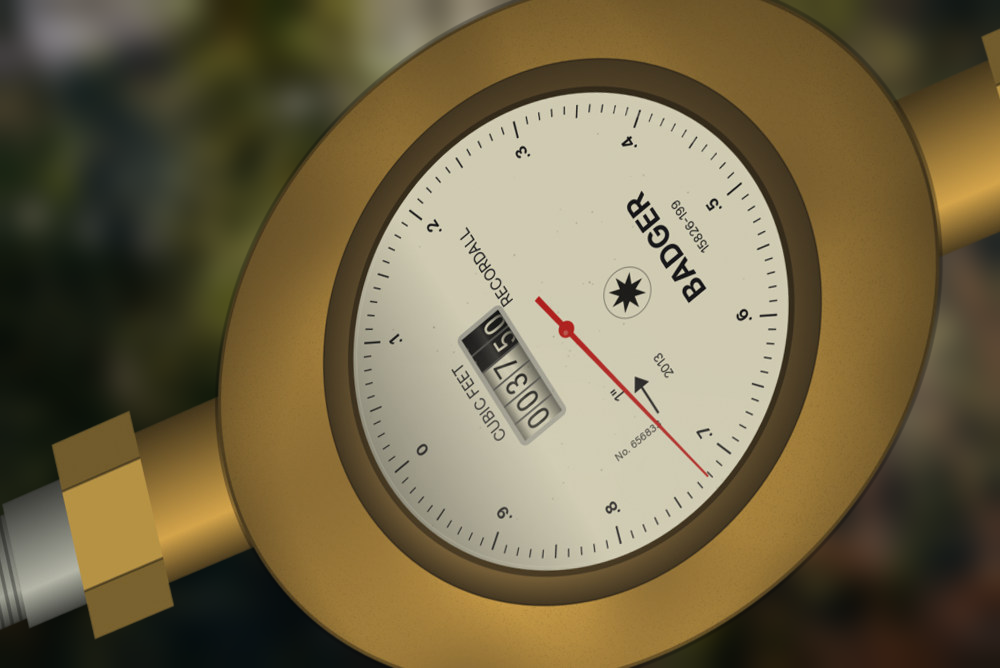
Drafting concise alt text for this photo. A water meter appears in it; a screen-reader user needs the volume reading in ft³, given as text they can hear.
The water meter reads 3749.72 ft³
